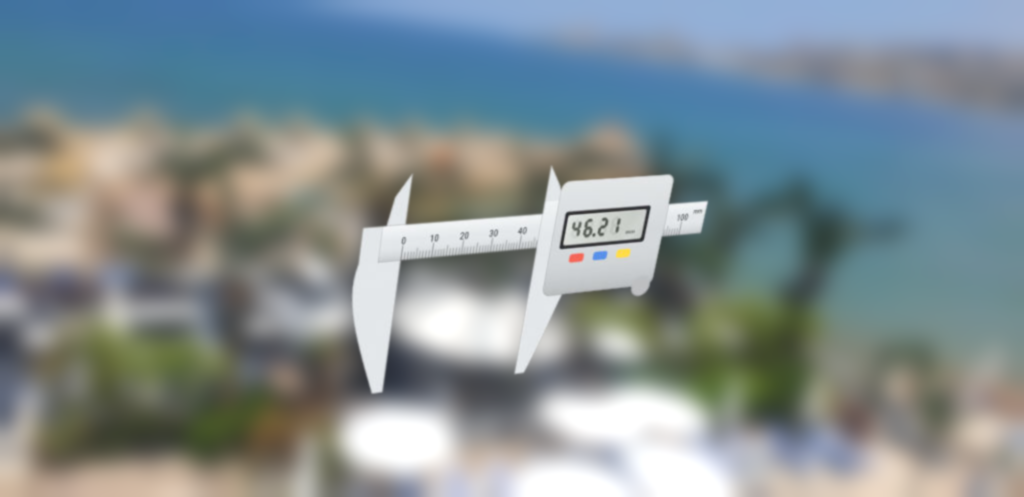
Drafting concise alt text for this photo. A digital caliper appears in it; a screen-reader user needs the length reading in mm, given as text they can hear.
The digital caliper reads 46.21 mm
